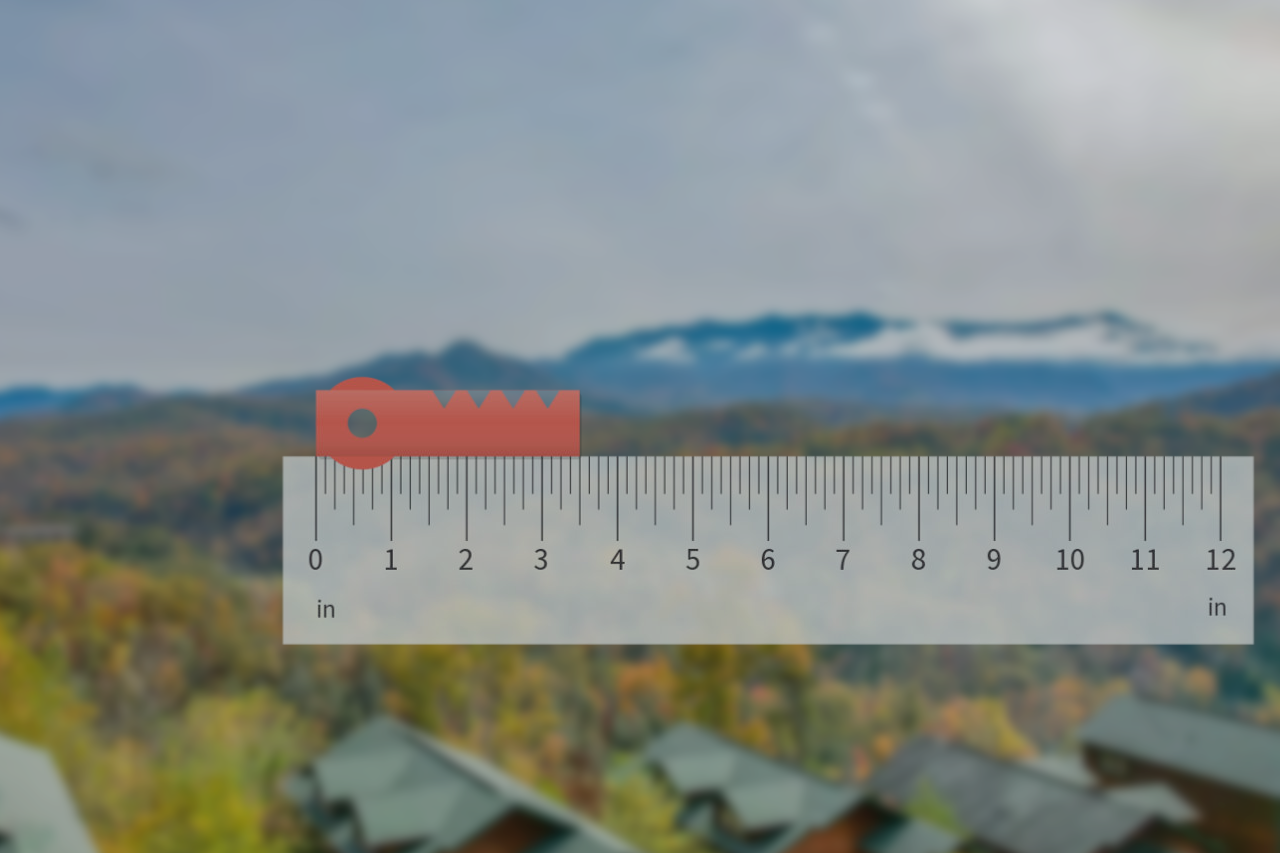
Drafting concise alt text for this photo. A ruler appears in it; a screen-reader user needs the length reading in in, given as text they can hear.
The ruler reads 3.5 in
